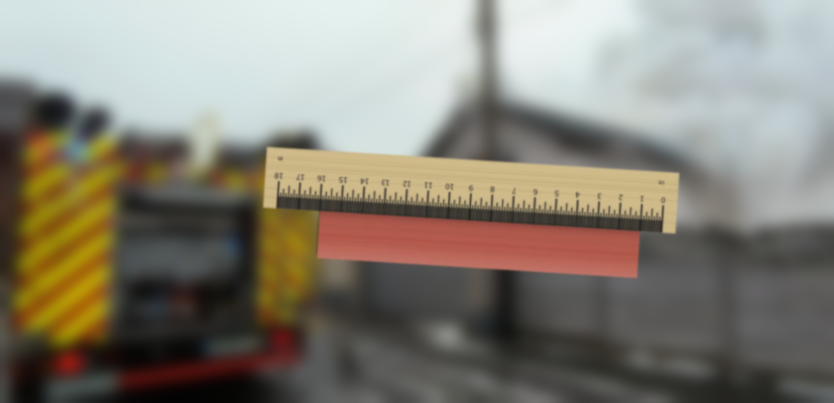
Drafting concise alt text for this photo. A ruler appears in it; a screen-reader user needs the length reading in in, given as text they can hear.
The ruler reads 15 in
